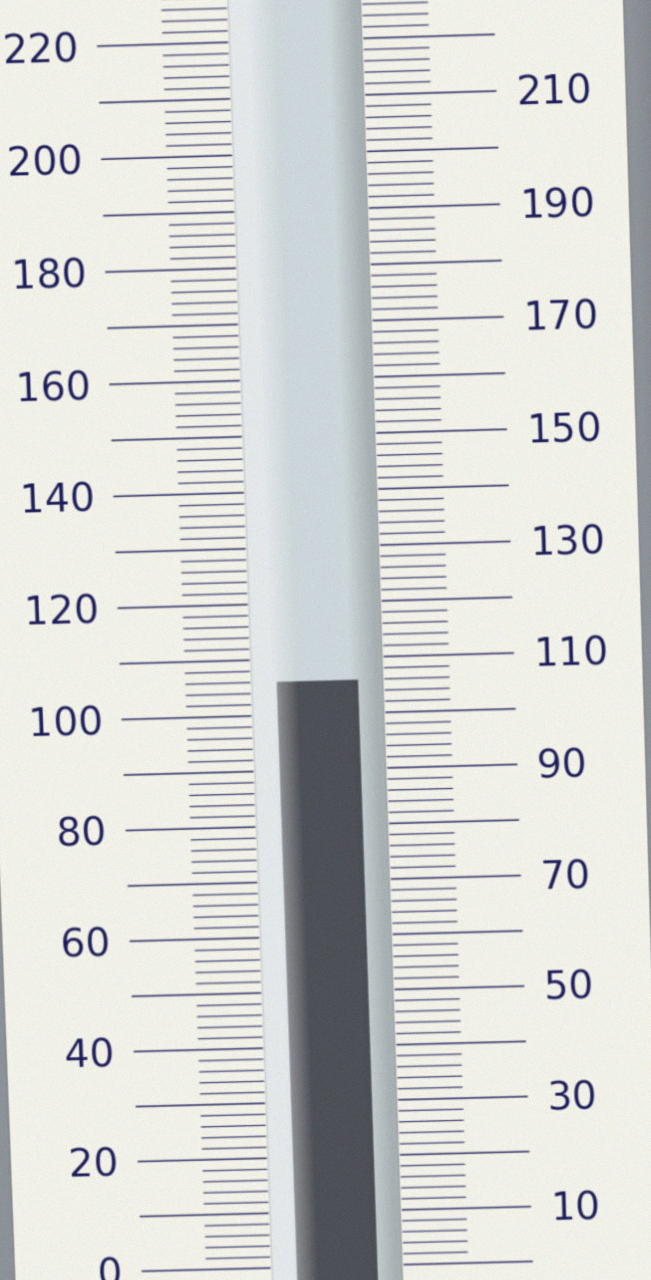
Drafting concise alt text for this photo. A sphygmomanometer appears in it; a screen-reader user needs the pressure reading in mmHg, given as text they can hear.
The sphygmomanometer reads 106 mmHg
